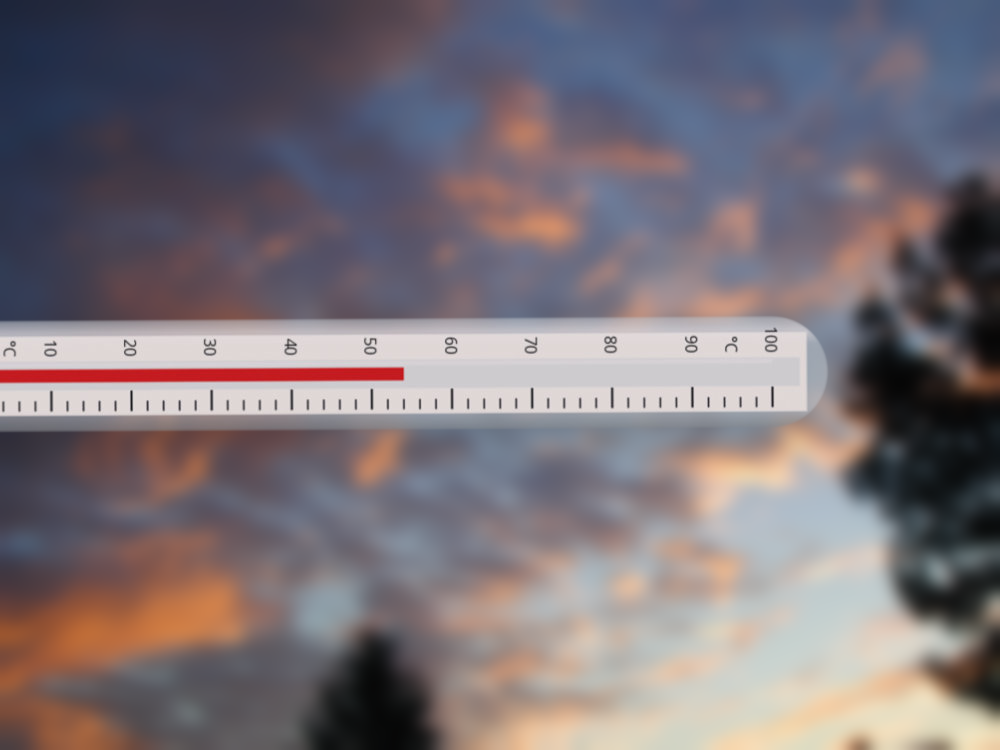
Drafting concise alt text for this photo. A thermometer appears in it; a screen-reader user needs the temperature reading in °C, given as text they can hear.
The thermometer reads 54 °C
